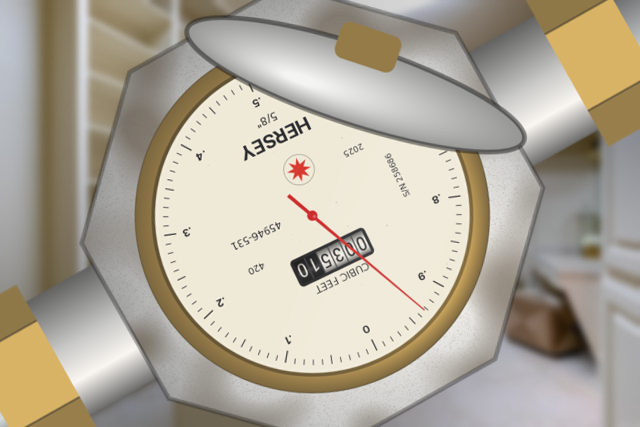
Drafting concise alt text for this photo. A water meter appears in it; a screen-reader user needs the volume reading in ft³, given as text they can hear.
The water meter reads 3509.93 ft³
